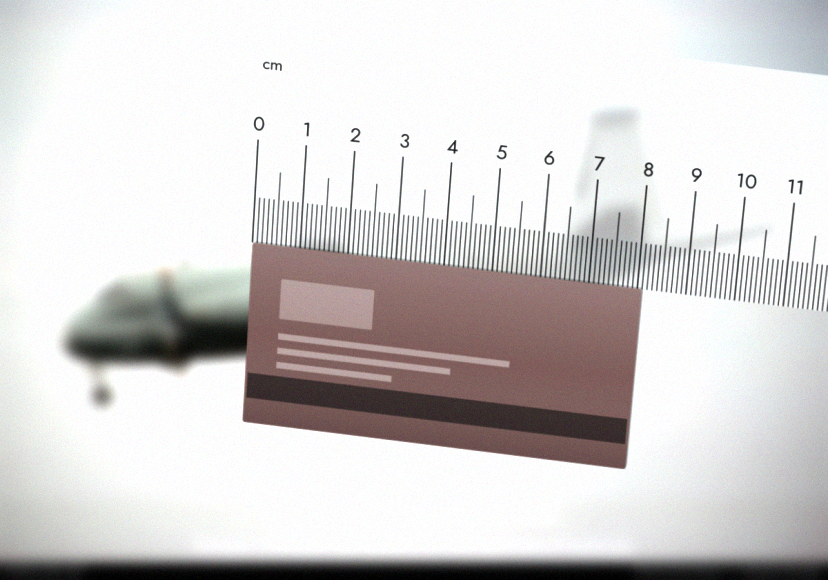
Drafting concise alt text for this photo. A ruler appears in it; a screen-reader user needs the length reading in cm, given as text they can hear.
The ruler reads 8.1 cm
